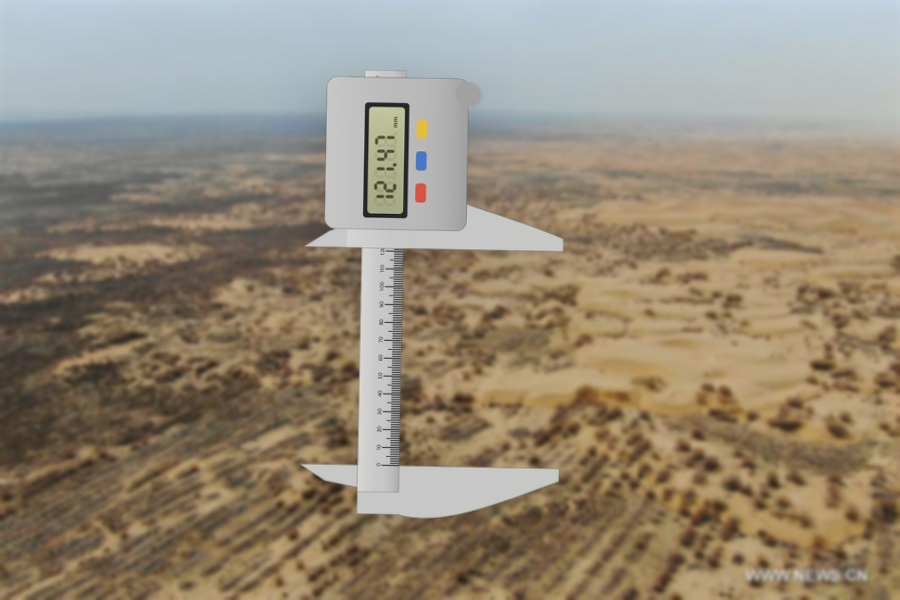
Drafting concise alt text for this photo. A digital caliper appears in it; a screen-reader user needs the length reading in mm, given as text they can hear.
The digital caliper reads 121.47 mm
